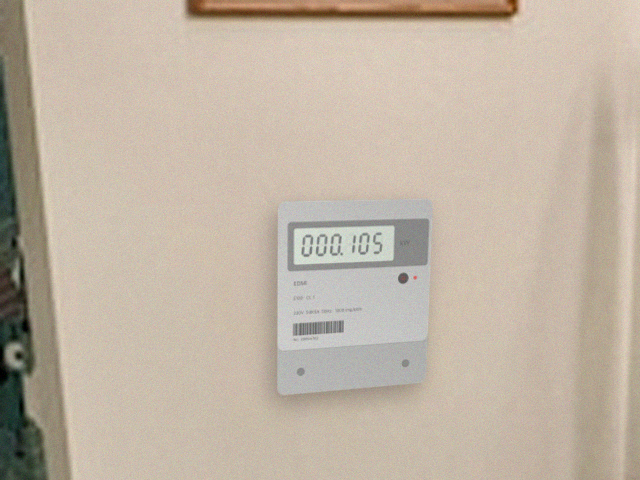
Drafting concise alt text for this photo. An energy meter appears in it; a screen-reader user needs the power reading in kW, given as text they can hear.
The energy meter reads 0.105 kW
